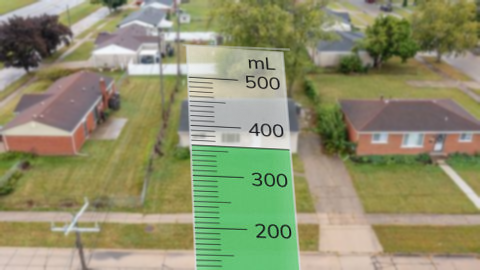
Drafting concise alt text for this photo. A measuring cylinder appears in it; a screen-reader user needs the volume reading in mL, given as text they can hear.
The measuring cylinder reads 360 mL
